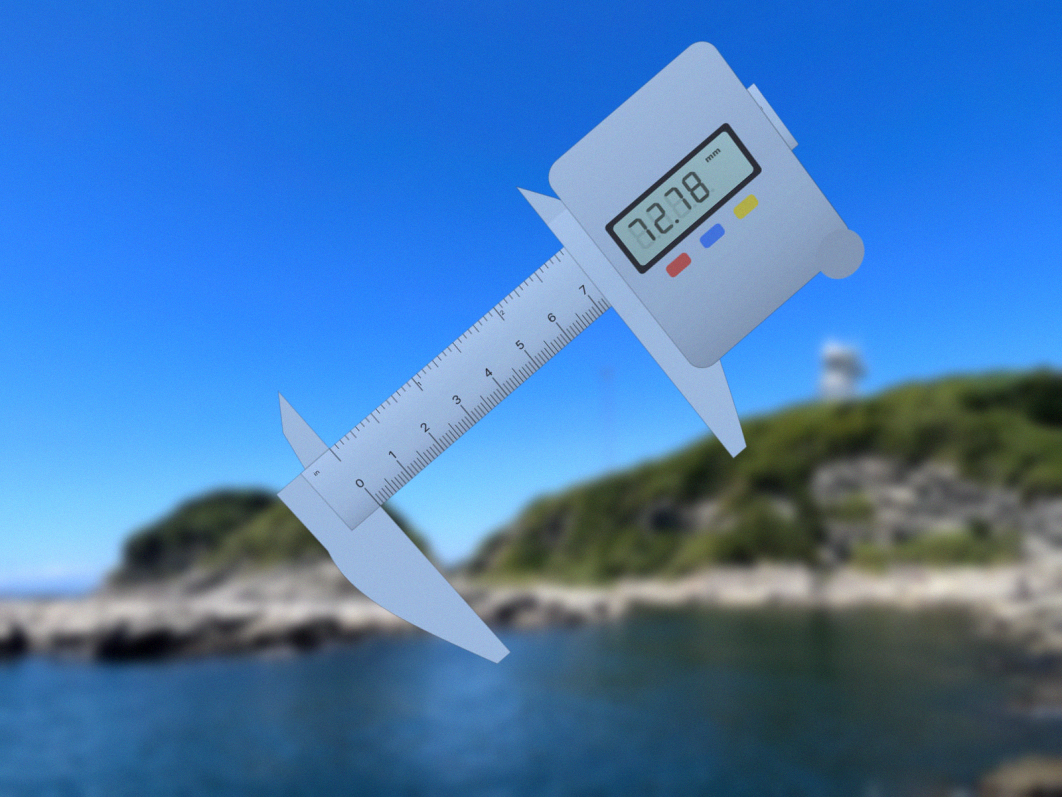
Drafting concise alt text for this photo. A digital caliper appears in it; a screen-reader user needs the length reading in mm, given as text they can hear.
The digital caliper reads 72.78 mm
